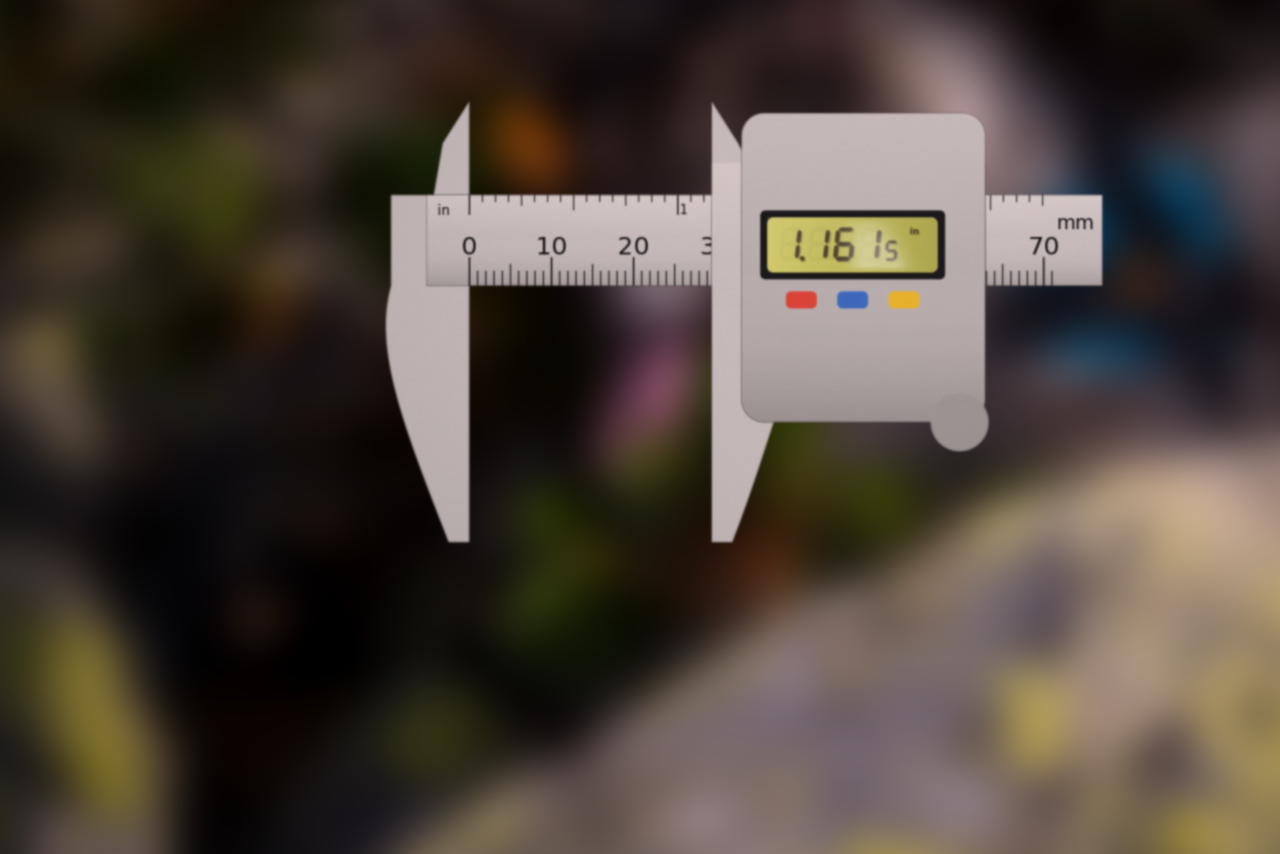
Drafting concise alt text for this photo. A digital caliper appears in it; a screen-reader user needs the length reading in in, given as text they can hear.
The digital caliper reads 1.1615 in
